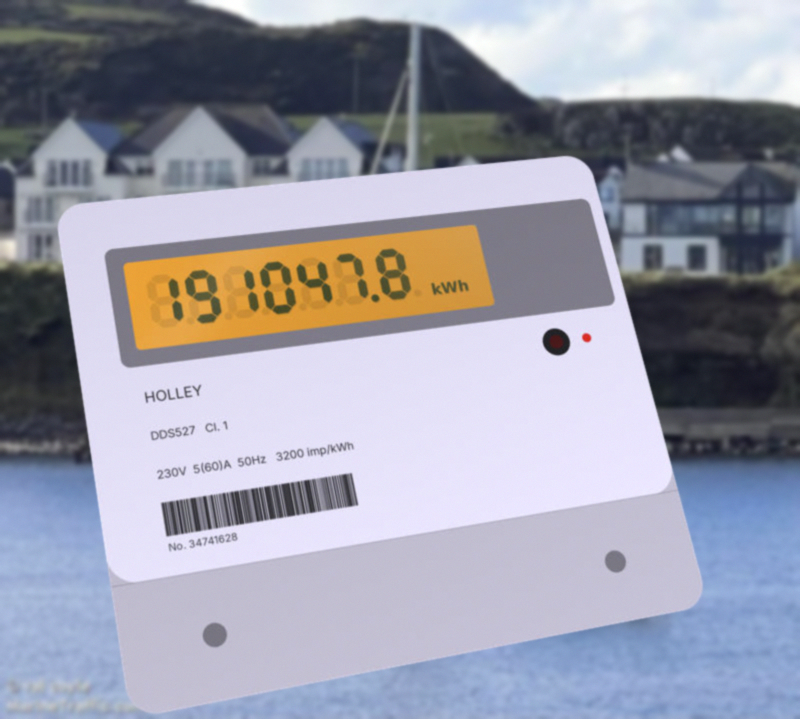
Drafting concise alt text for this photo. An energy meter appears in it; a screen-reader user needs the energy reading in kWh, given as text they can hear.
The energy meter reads 191047.8 kWh
